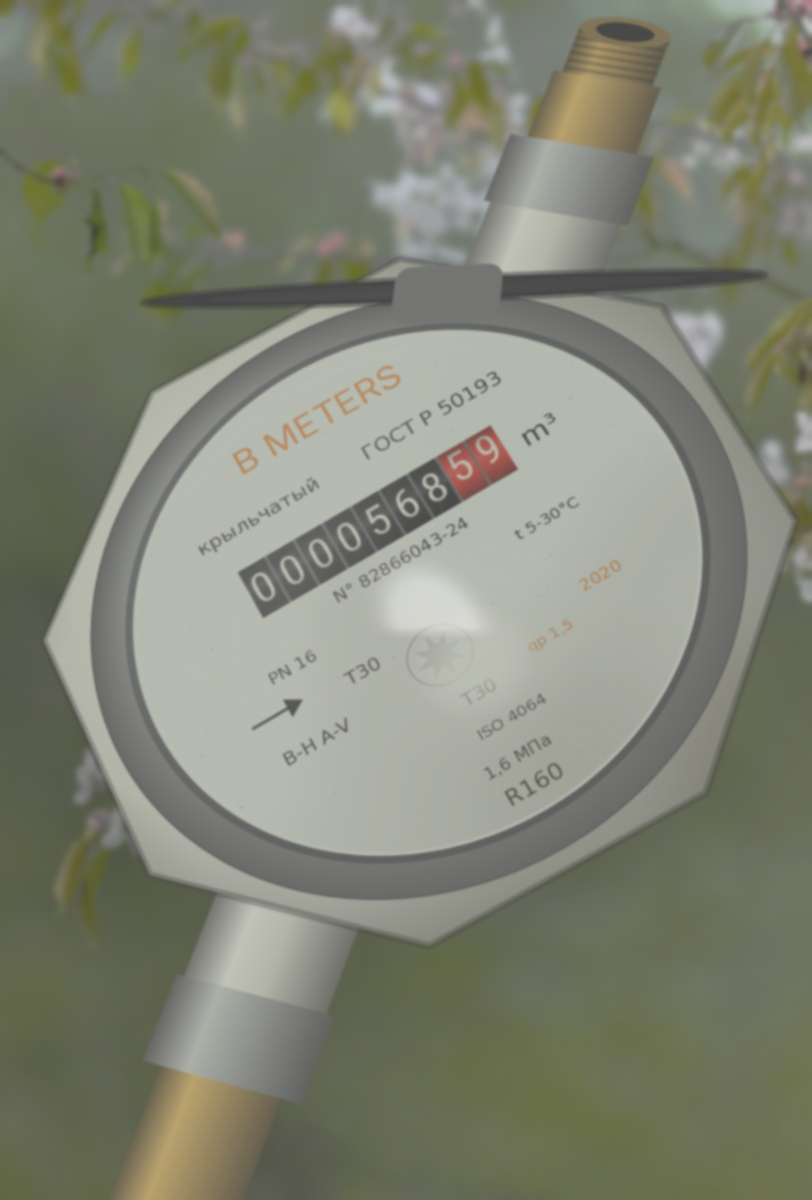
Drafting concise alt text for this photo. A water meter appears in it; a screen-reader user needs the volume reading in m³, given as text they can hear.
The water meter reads 568.59 m³
